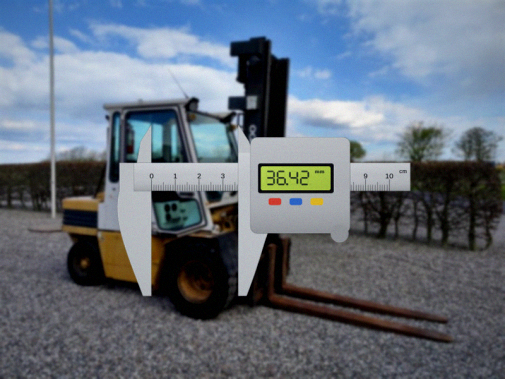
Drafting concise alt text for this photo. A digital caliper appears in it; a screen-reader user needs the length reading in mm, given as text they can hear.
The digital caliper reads 36.42 mm
